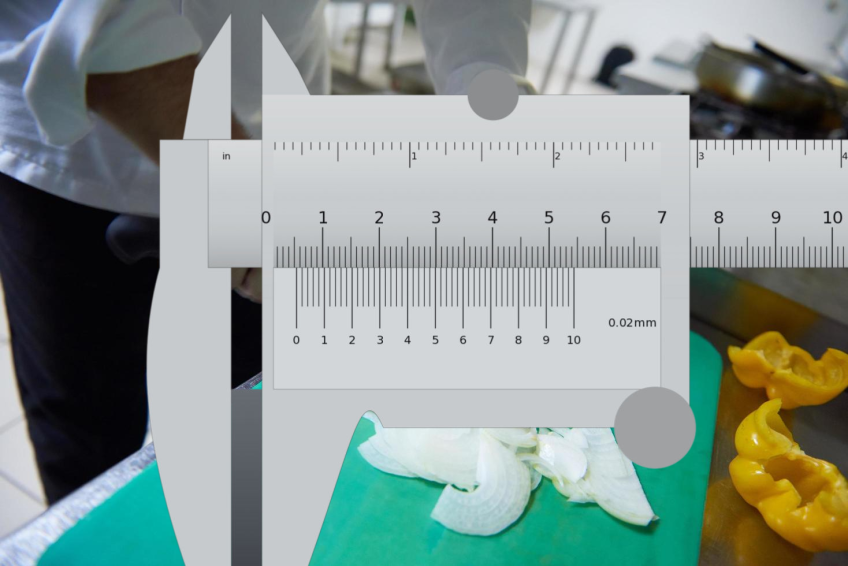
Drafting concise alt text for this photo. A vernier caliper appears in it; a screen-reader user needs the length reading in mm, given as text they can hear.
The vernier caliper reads 5.4 mm
